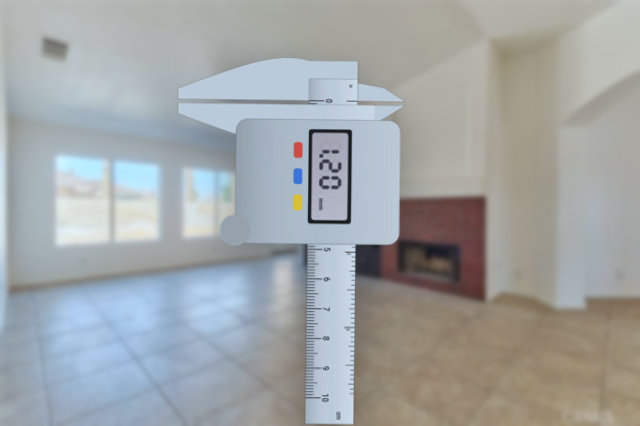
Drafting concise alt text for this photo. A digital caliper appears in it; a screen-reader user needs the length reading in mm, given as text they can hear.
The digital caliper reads 1.20 mm
